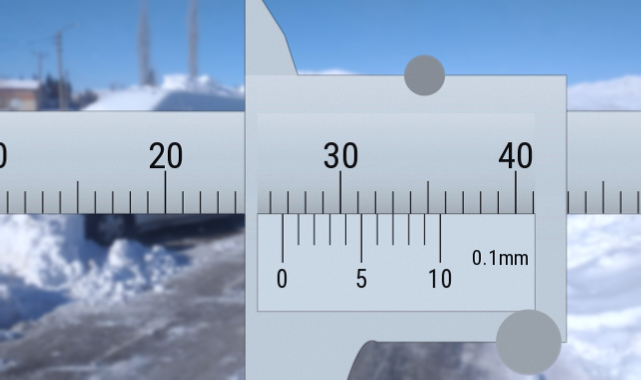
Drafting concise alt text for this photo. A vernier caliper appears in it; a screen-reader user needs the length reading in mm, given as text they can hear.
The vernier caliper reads 26.7 mm
